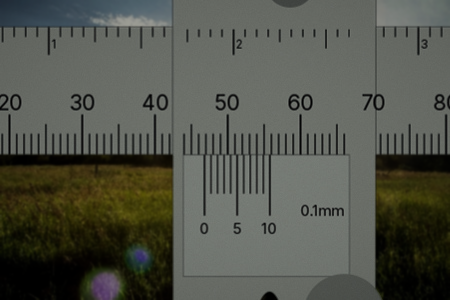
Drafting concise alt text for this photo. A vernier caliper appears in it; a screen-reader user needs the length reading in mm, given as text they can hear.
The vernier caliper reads 46.8 mm
